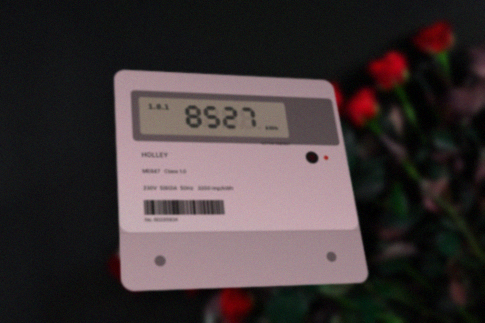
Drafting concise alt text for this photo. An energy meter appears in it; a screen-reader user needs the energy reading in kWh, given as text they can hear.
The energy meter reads 8527 kWh
